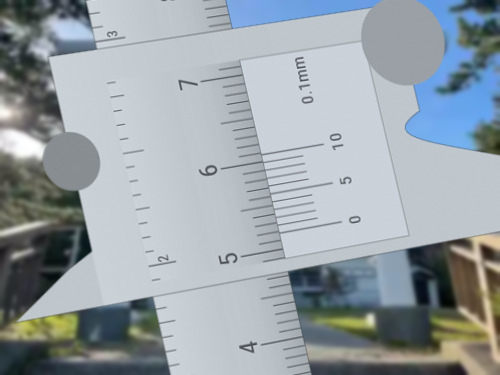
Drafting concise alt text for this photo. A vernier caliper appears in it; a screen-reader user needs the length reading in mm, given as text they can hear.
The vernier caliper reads 51.8 mm
